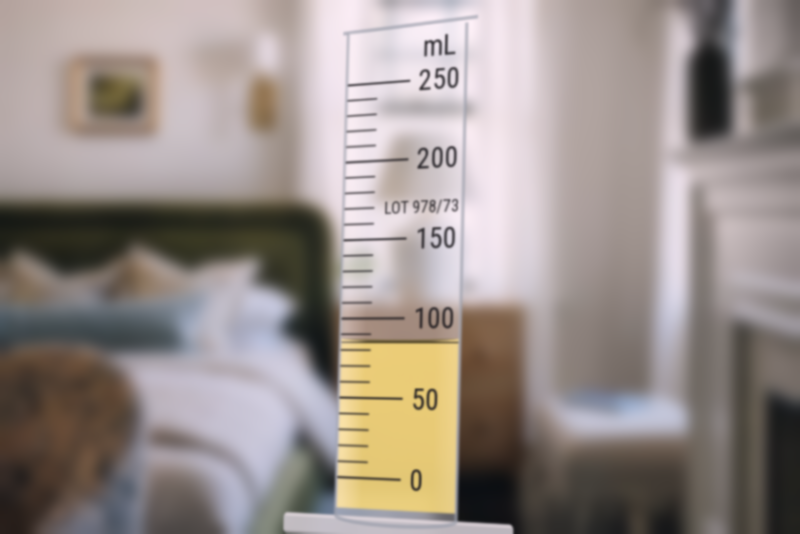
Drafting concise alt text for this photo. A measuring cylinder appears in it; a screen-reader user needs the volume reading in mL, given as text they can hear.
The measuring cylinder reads 85 mL
